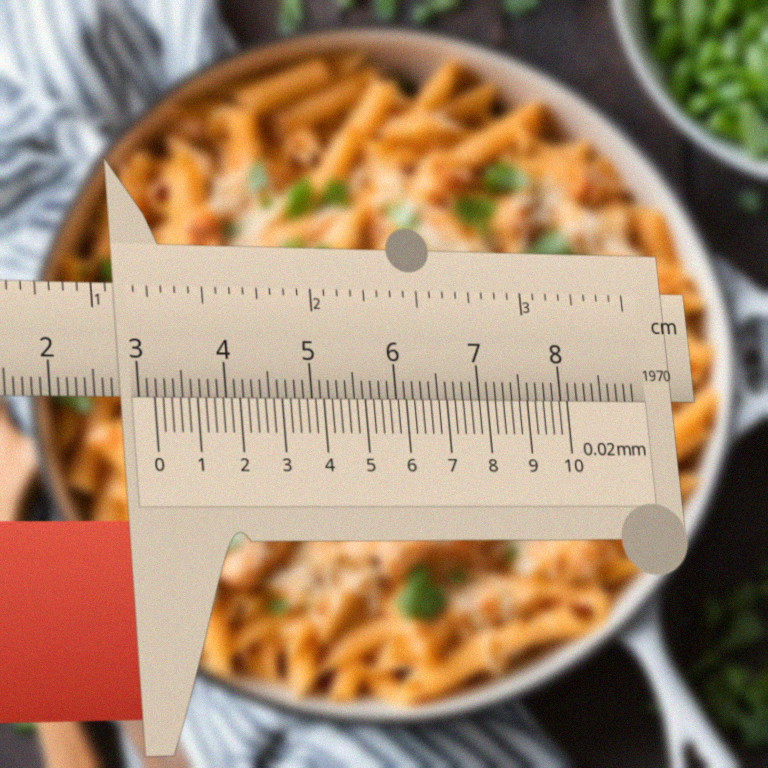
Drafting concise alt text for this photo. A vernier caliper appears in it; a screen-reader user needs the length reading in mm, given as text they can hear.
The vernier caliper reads 31.8 mm
